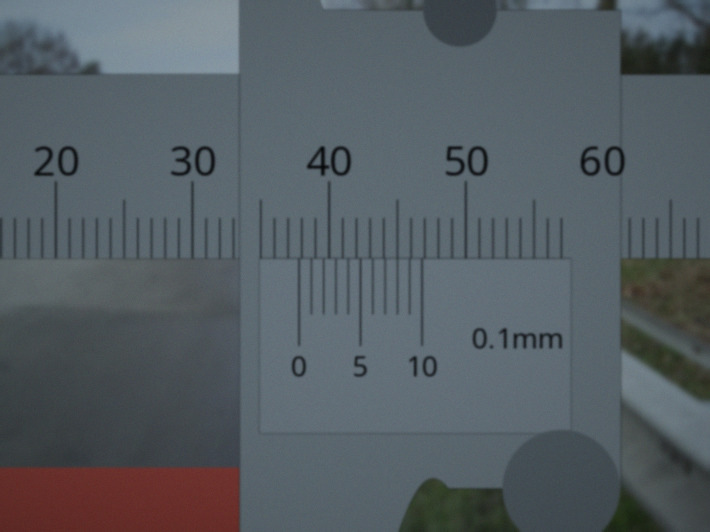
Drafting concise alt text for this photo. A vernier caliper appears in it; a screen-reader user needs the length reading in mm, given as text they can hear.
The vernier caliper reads 37.8 mm
